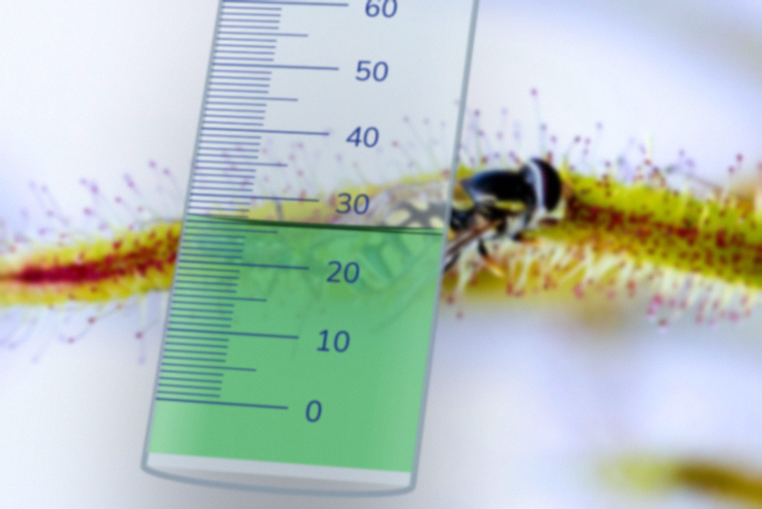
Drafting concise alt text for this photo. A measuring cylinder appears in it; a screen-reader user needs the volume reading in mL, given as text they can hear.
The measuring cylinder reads 26 mL
